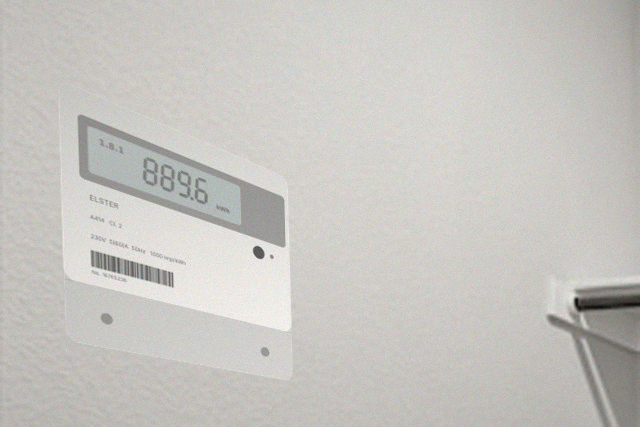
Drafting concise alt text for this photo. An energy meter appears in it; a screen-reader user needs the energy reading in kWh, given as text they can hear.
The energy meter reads 889.6 kWh
